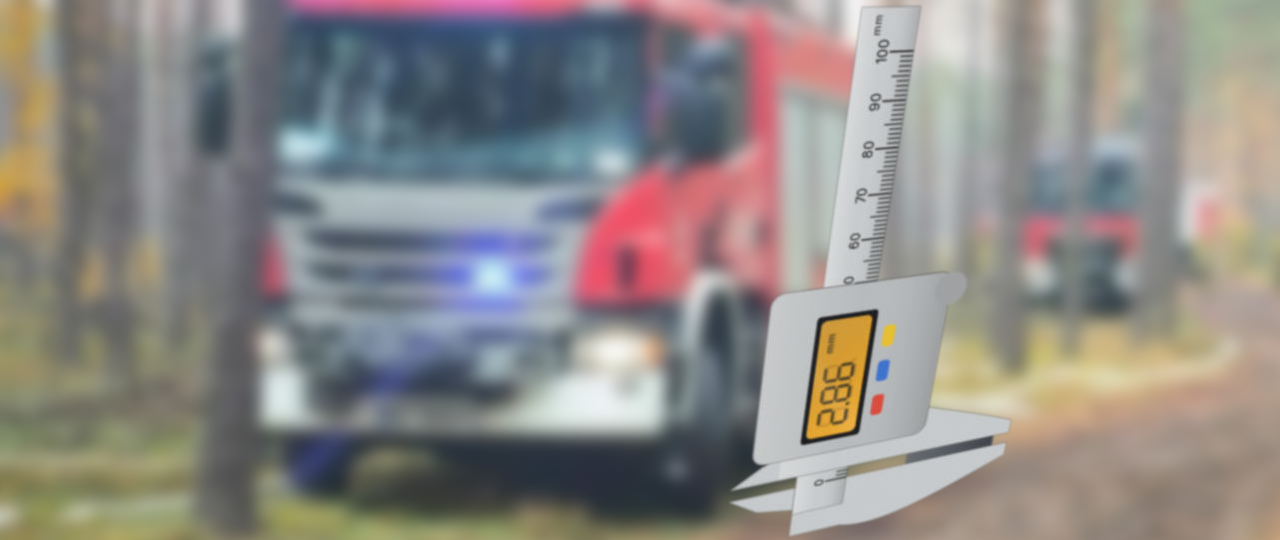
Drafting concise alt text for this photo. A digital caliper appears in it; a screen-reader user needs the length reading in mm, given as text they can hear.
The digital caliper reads 2.86 mm
